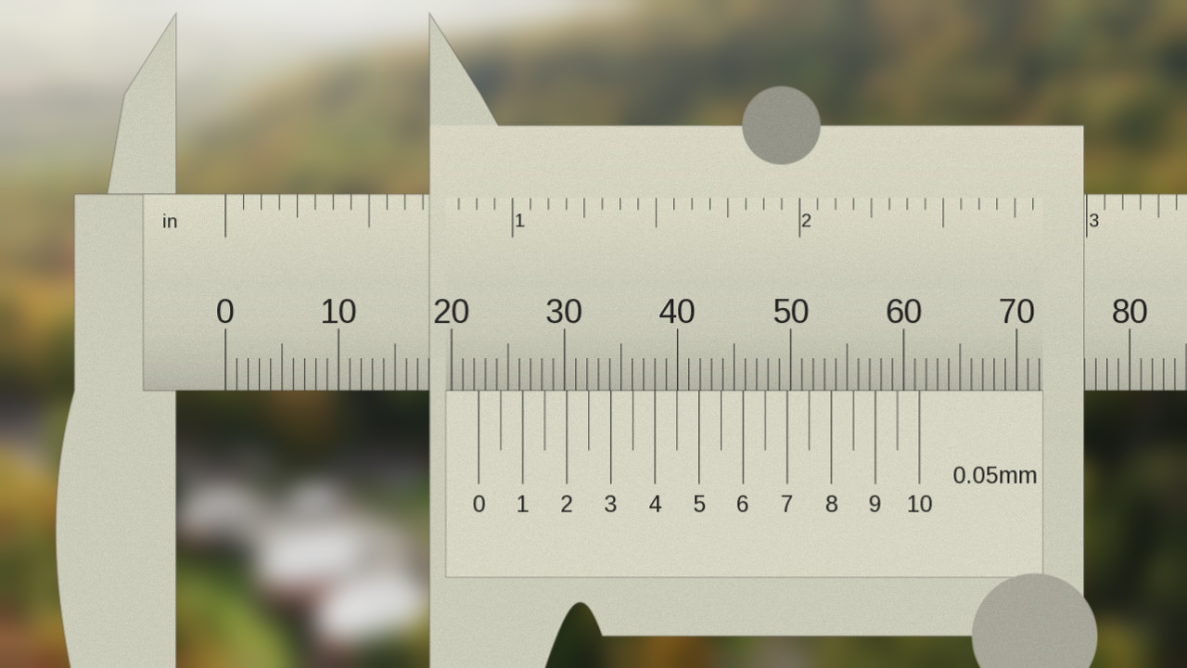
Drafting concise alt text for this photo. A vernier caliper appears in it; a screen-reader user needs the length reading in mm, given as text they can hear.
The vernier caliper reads 22.4 mm
